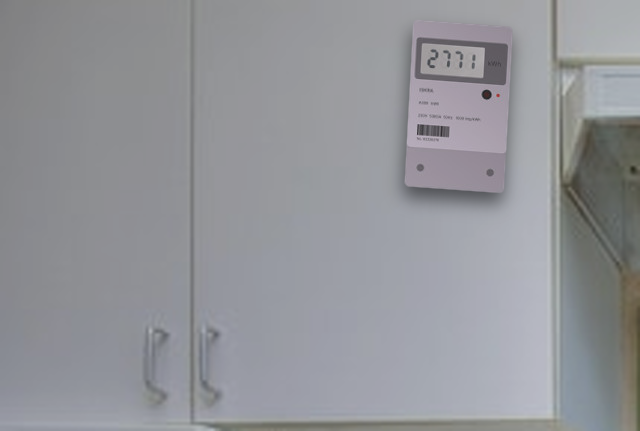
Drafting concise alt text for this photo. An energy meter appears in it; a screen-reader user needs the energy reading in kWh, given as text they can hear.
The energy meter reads 2771 kWh
